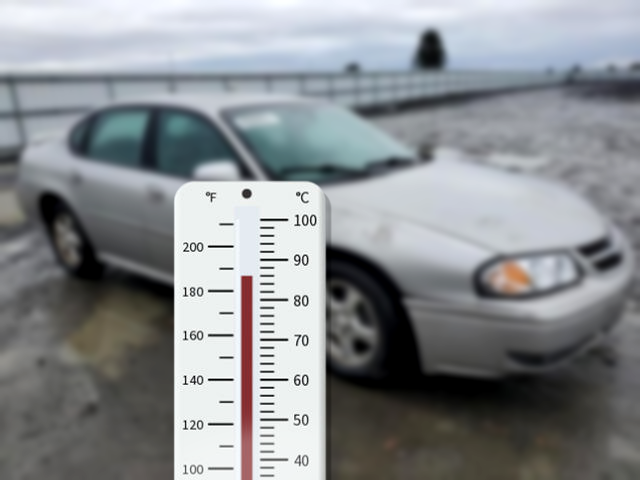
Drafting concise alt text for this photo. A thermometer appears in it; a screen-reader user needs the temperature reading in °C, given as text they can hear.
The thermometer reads 86 °C
